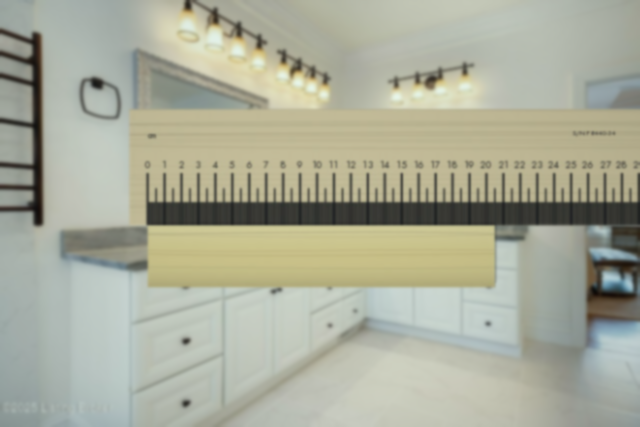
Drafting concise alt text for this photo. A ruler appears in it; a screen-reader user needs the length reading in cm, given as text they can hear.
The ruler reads 20.5 cm
